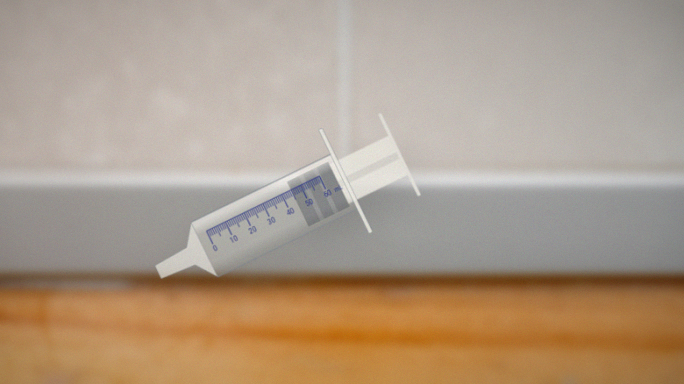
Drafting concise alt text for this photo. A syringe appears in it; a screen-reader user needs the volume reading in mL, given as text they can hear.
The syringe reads 45 mL
